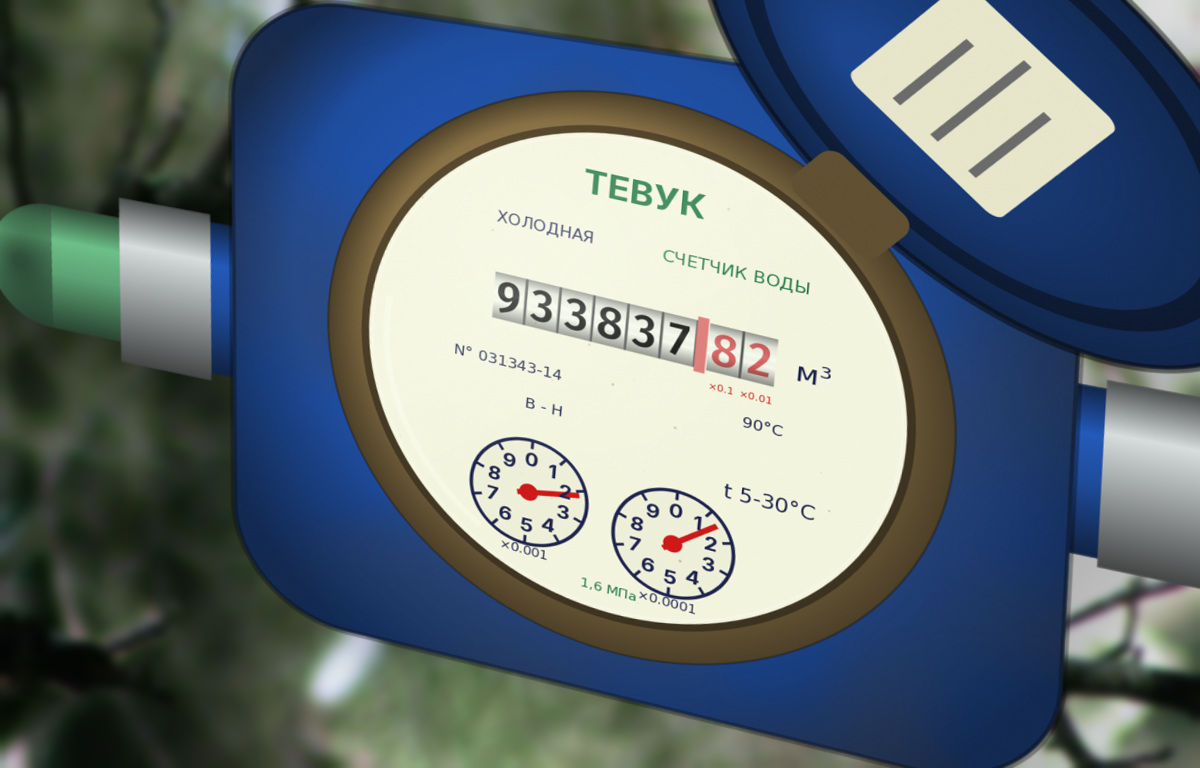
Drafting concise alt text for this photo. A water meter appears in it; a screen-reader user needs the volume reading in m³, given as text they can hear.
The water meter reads 933837.8221 m³
